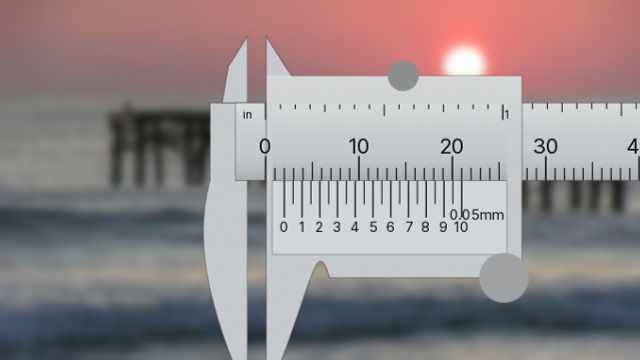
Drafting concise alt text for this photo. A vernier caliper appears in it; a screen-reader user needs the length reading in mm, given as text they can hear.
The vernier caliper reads 2.0 mm
